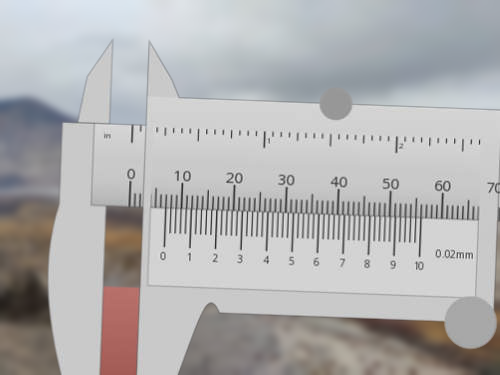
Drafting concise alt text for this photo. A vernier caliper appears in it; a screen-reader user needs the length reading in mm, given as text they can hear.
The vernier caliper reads 7.0 mm
